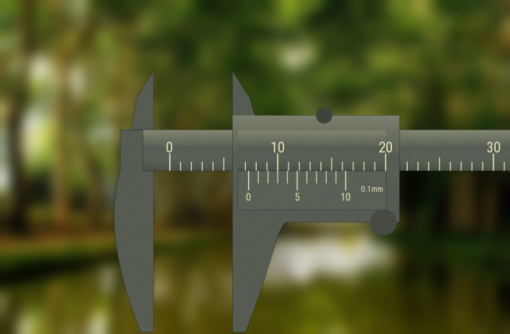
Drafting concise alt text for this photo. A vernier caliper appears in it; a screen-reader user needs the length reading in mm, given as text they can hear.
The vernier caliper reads 7.3 mm
